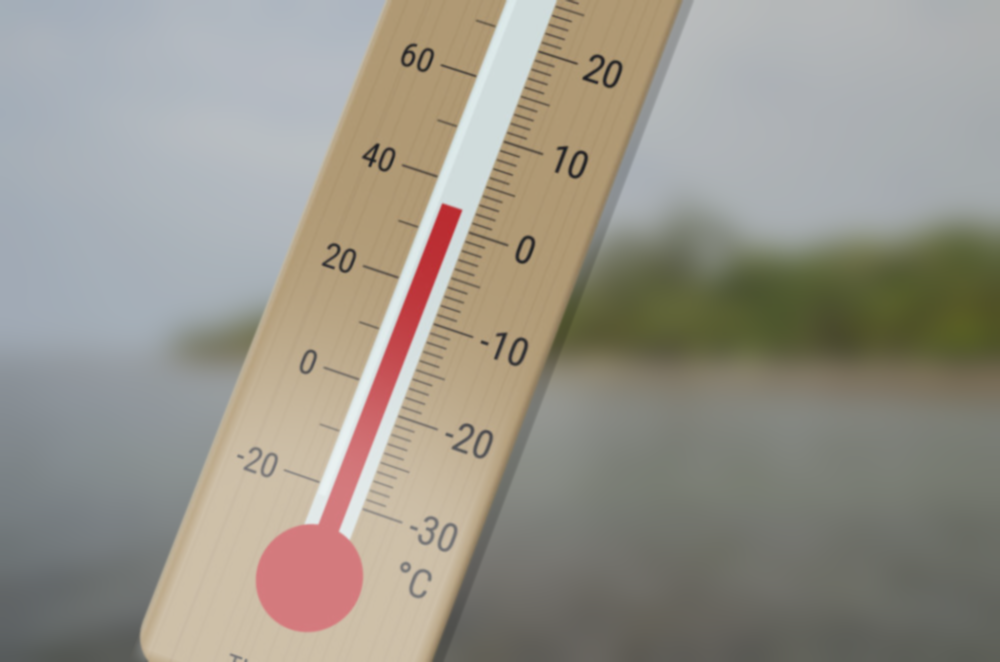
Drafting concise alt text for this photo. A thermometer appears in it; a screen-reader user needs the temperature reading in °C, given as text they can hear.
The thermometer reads 2 °C
